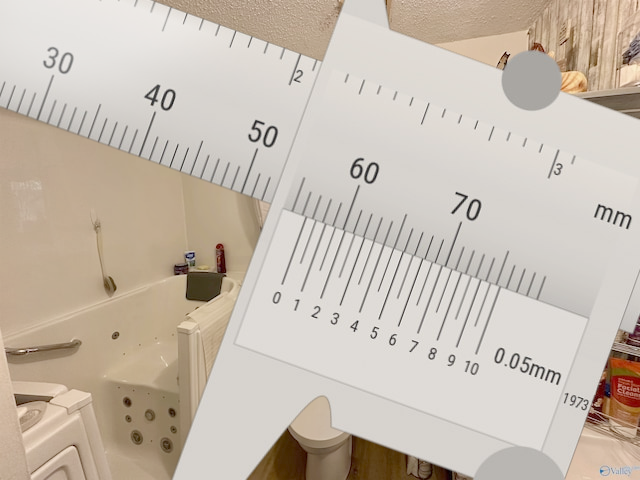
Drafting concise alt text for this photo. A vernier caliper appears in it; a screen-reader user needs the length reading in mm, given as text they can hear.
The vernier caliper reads 56.4 mm
